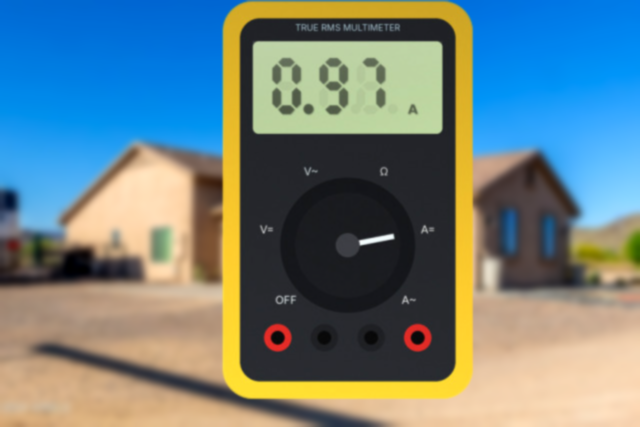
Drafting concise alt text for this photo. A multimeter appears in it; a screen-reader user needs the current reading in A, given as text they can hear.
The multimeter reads 0.97 A
